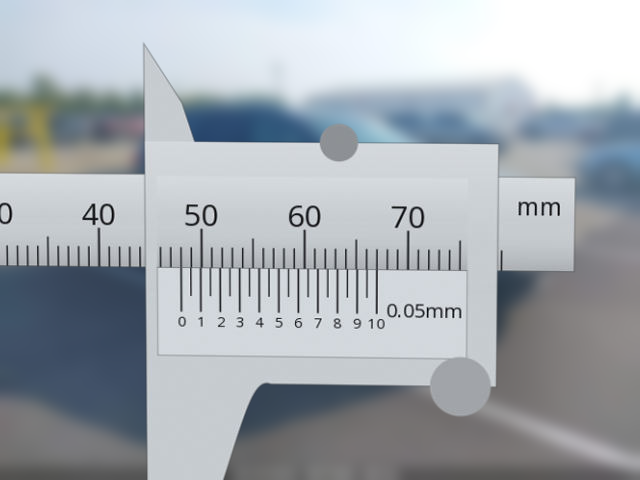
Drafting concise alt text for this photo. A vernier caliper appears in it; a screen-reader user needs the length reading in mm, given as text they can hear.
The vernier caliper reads 48.0 mm
